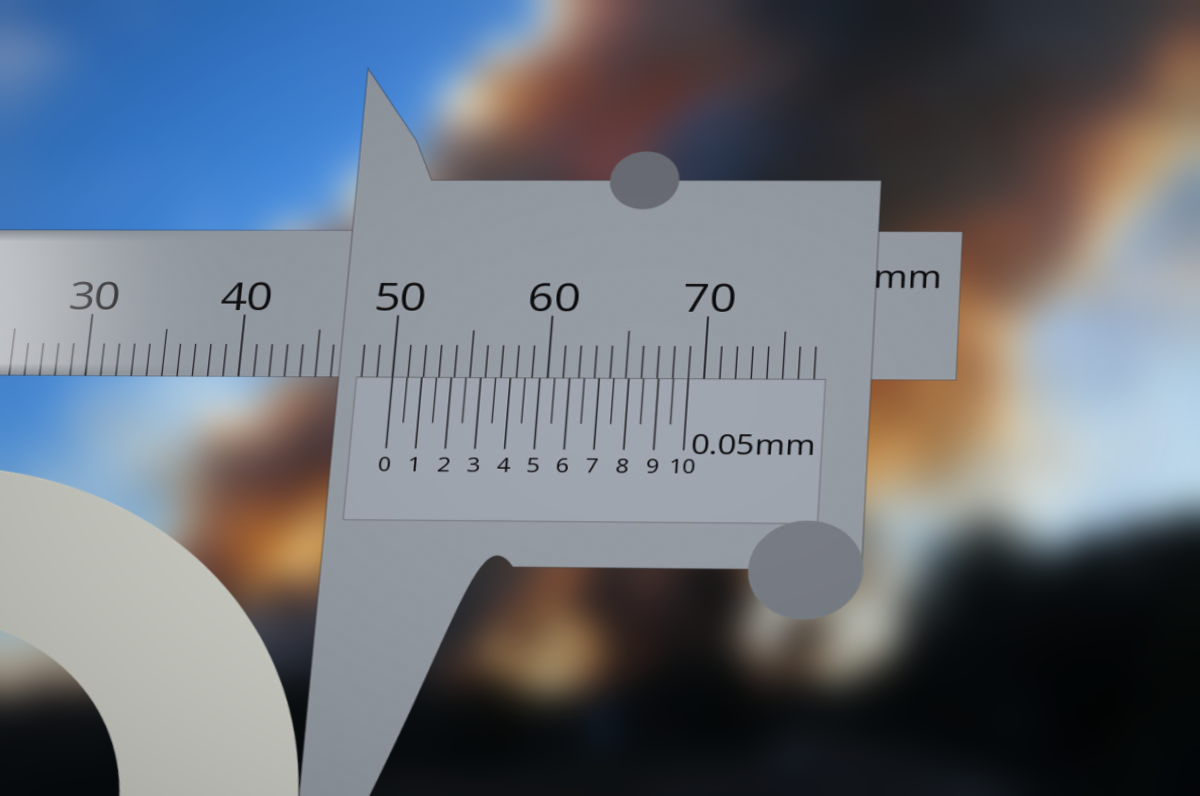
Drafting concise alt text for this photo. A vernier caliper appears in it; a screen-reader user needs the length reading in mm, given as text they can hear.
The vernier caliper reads 50.0 mm
